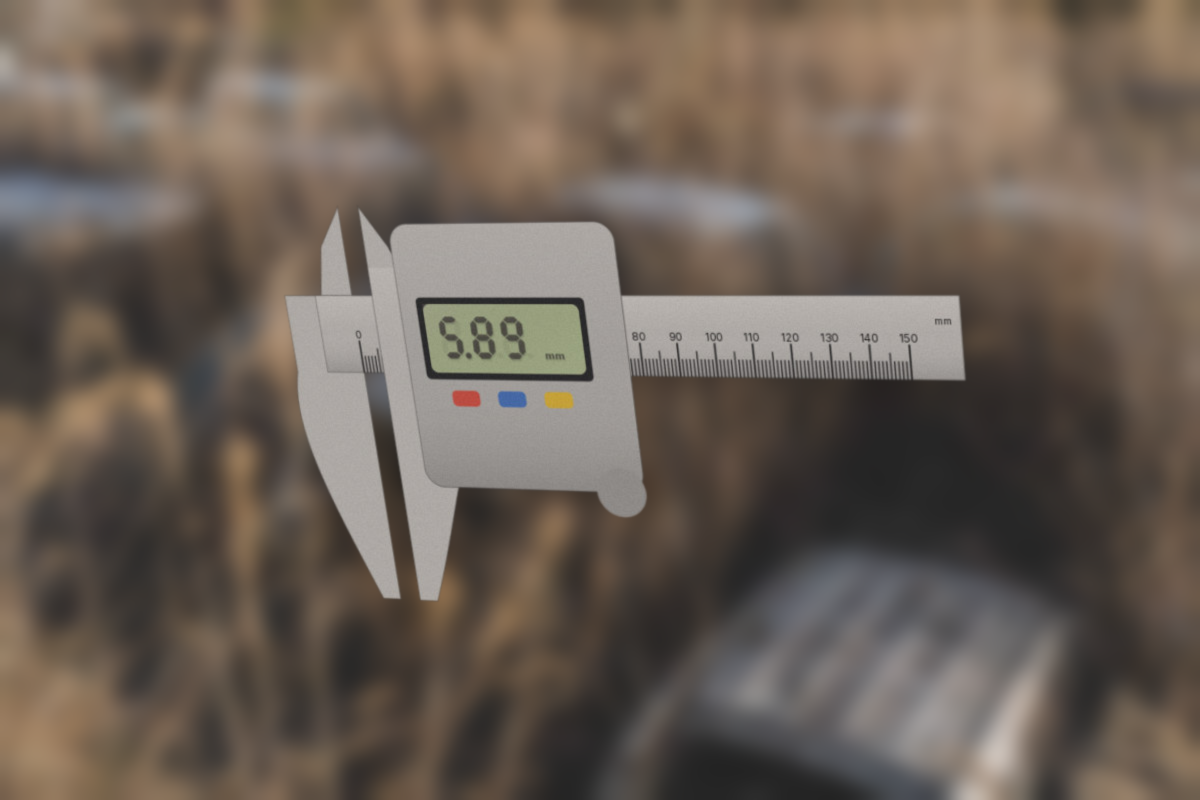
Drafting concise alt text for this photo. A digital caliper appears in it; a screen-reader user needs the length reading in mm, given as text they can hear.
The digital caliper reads 5.89 mm
